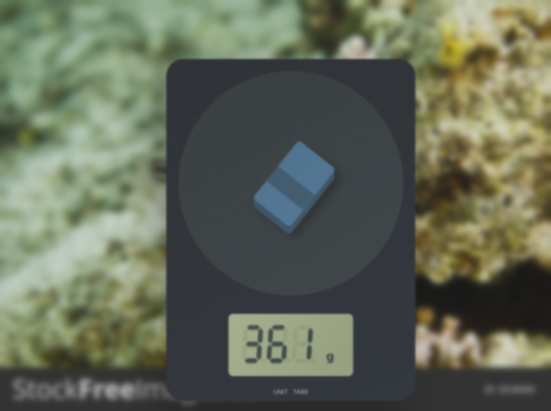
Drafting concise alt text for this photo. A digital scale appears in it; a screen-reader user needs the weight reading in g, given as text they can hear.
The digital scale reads 361 g
